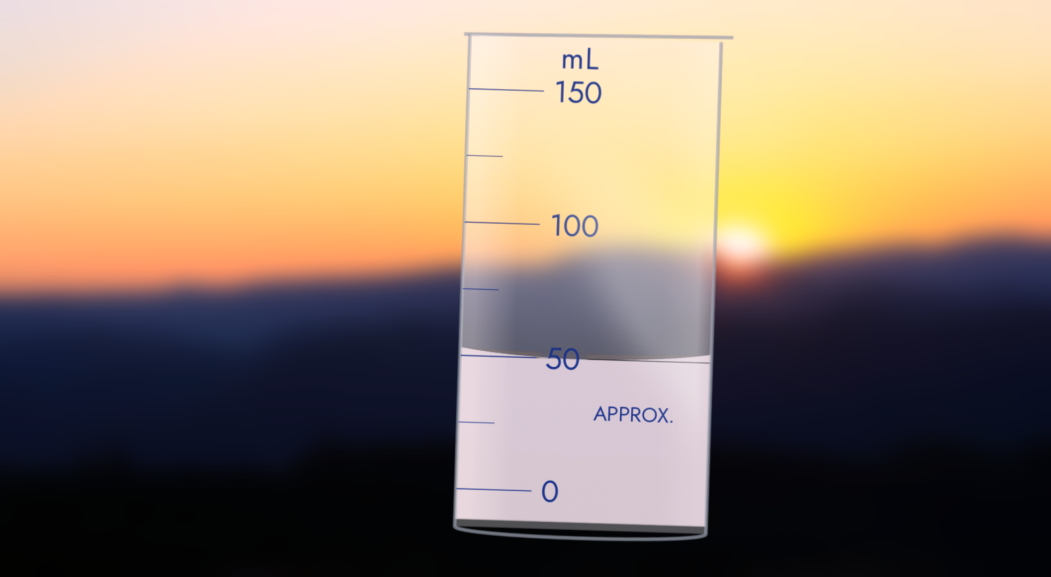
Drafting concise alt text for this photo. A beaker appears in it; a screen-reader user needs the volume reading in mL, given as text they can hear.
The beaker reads 50 mL
